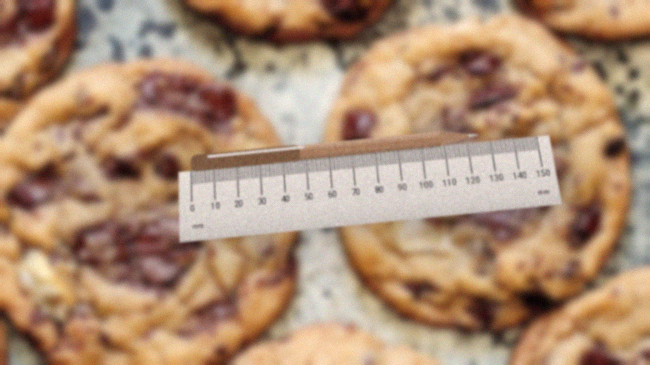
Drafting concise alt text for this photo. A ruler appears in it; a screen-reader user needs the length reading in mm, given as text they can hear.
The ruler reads 125 mm
